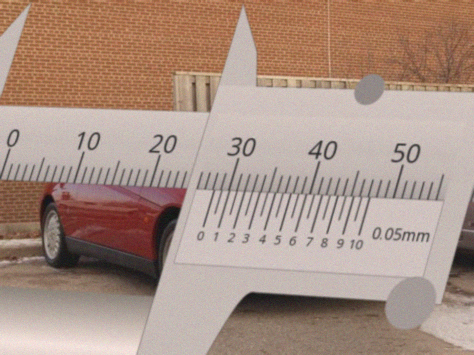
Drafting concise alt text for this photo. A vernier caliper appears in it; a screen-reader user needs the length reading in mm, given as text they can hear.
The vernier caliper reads 28.2 mm
